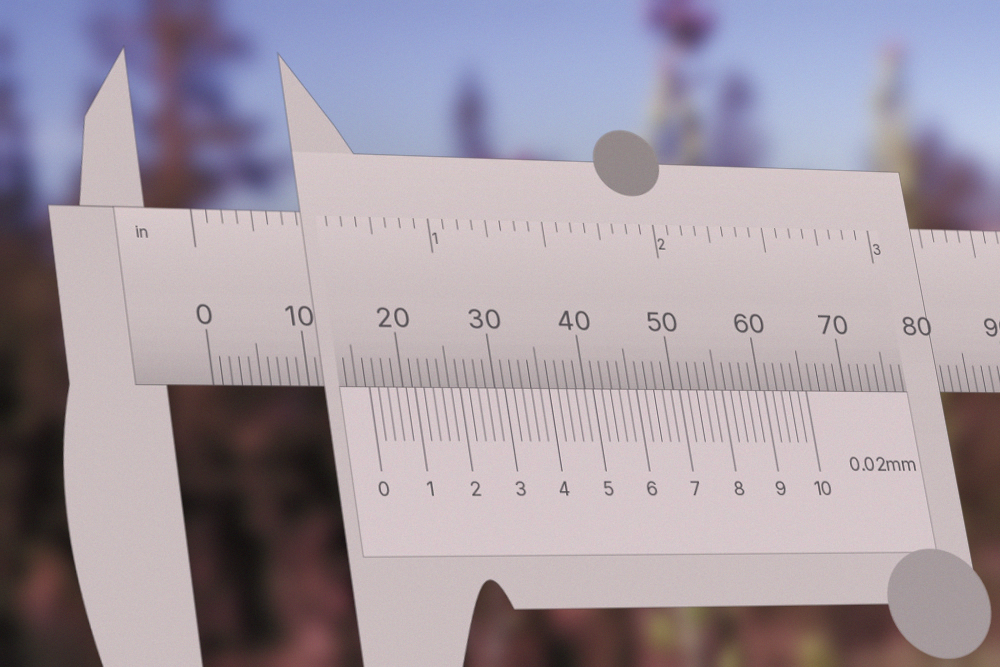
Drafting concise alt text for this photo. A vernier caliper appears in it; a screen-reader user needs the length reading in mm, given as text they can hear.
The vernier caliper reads 16.4 mm
